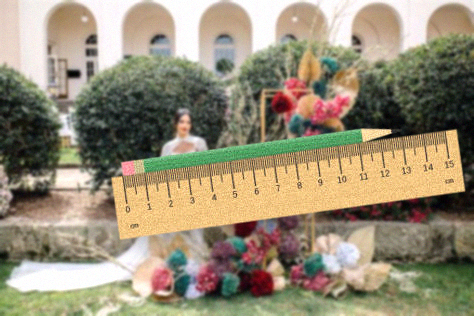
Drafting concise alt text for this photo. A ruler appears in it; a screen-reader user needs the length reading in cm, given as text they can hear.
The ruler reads 13 cm
